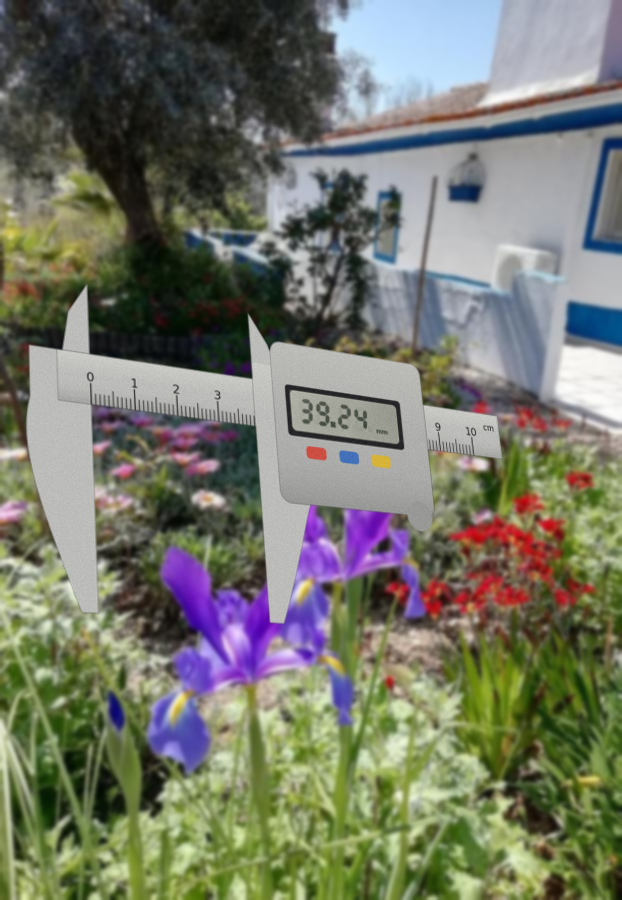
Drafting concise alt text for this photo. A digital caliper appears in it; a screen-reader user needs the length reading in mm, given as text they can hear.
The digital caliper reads 39.24 mm
